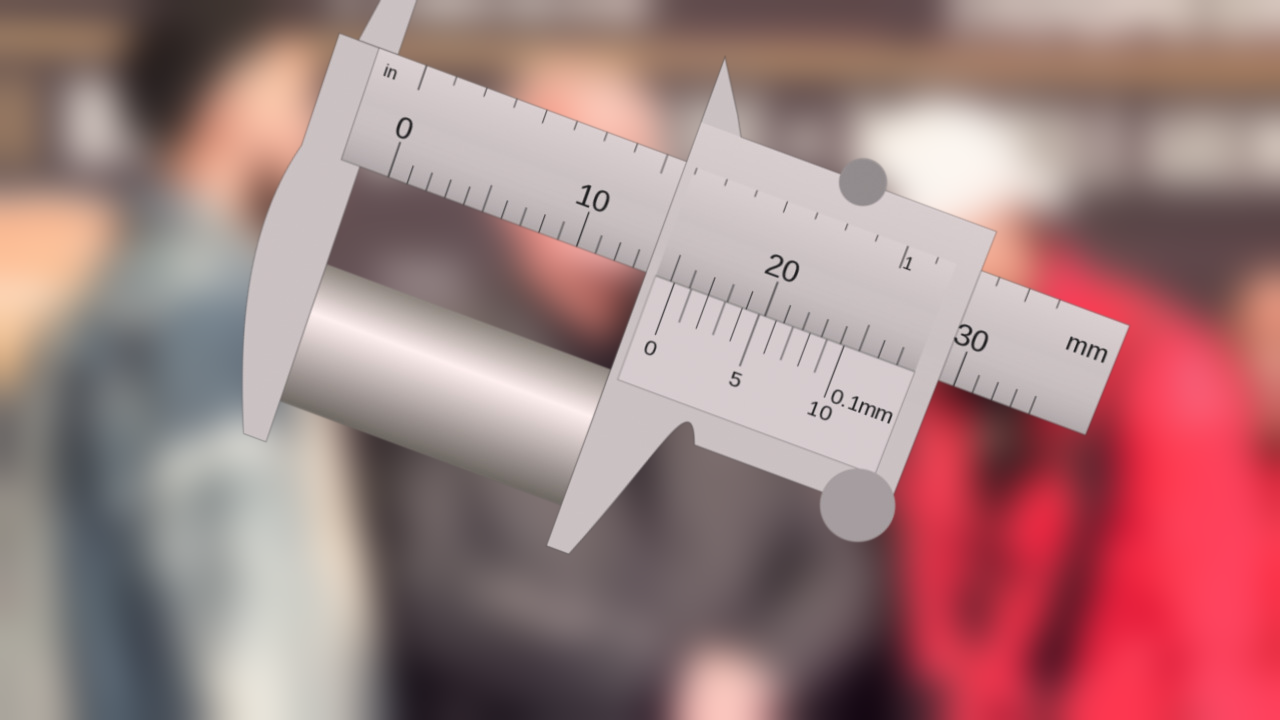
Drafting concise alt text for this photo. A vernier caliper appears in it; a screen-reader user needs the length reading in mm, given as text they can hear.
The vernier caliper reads 15.2 mm
